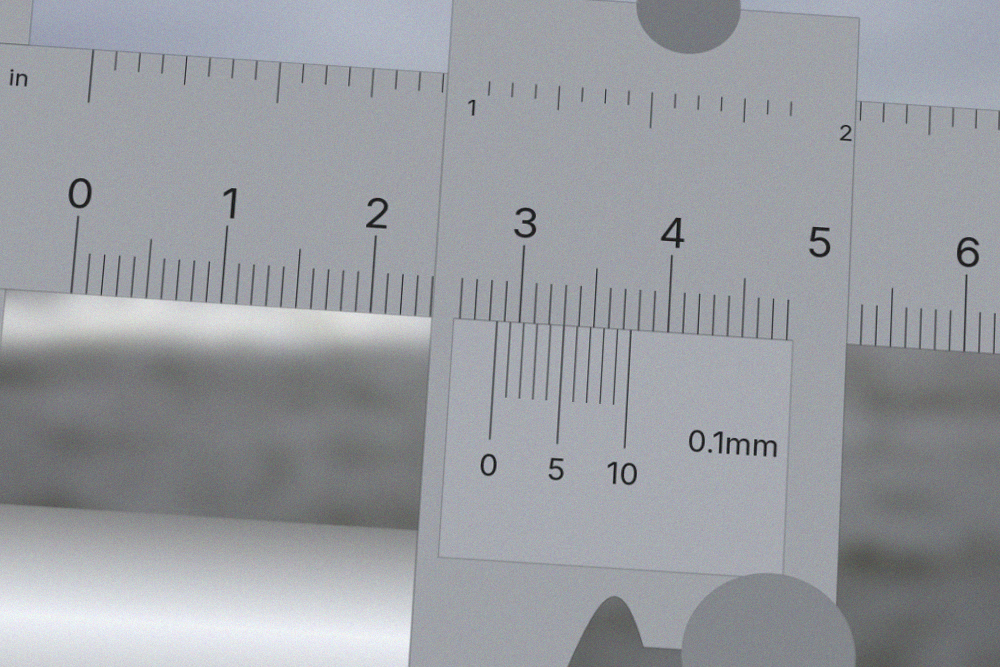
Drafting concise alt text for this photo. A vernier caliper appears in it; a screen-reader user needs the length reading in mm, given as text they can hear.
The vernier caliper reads 28.5 mm
